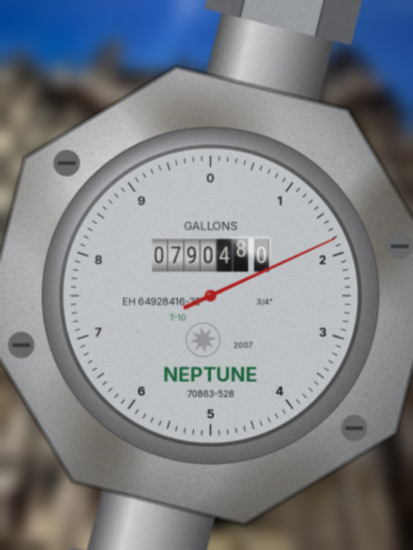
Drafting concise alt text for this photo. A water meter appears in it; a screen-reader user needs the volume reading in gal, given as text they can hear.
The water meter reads 790481.8 gal
